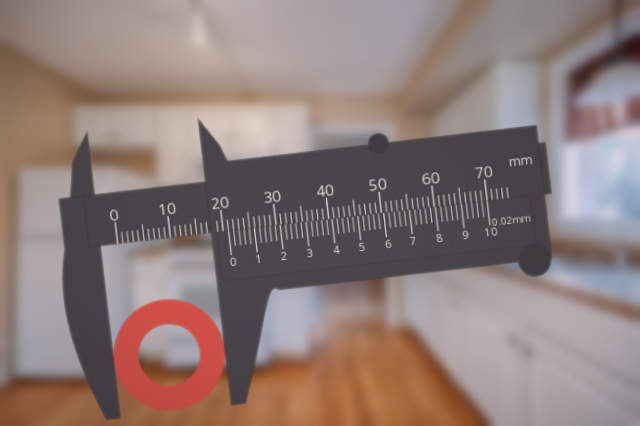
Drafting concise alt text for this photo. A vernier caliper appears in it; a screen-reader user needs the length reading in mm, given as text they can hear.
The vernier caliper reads 21.0 mm
